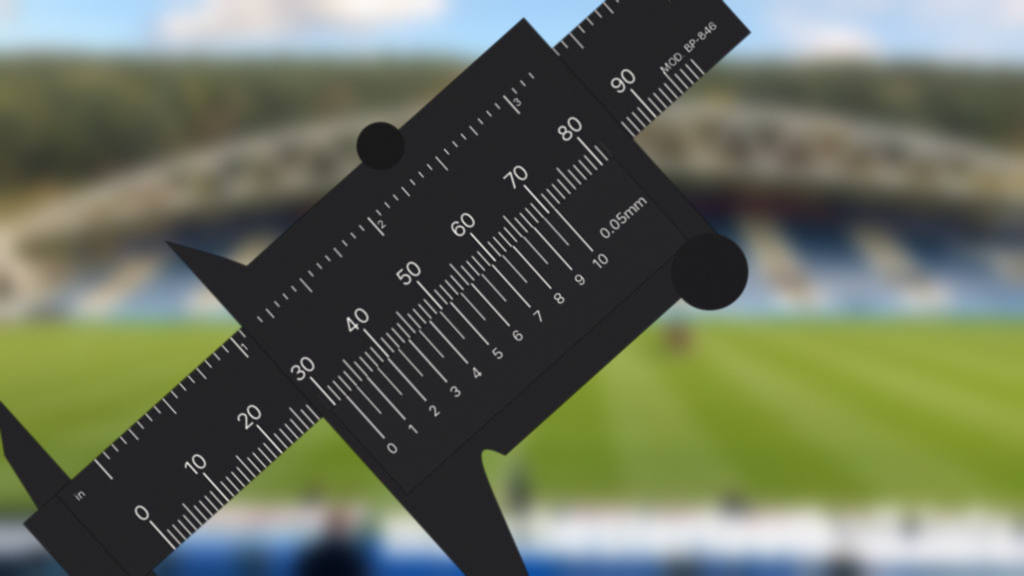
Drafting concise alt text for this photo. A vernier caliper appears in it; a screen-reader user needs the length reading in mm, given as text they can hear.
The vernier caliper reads 32.0 mm
